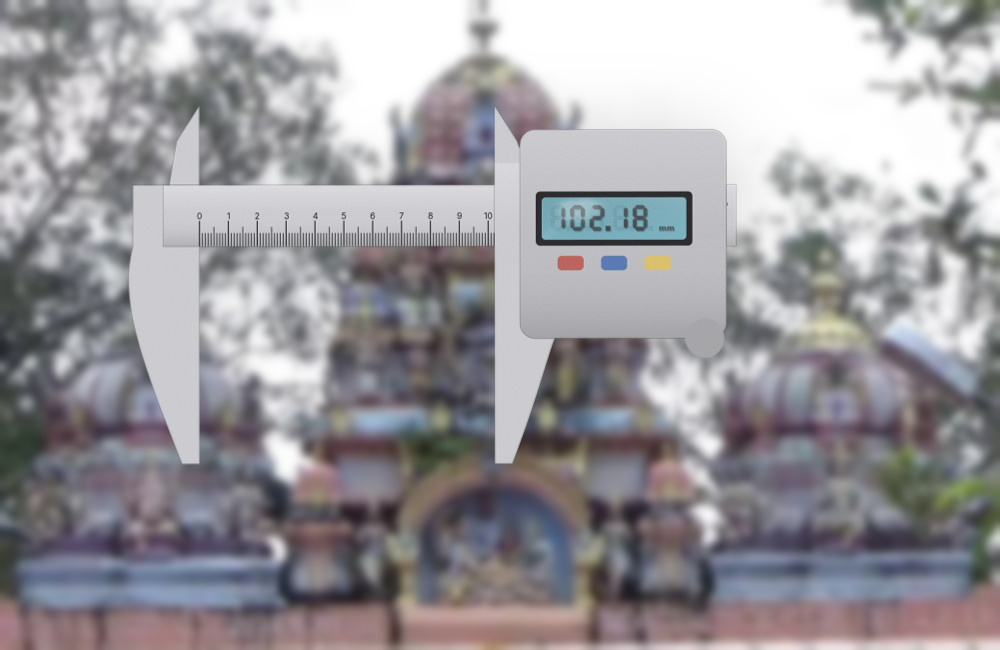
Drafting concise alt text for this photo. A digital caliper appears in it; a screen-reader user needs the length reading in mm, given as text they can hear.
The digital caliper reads 102.18 mm
